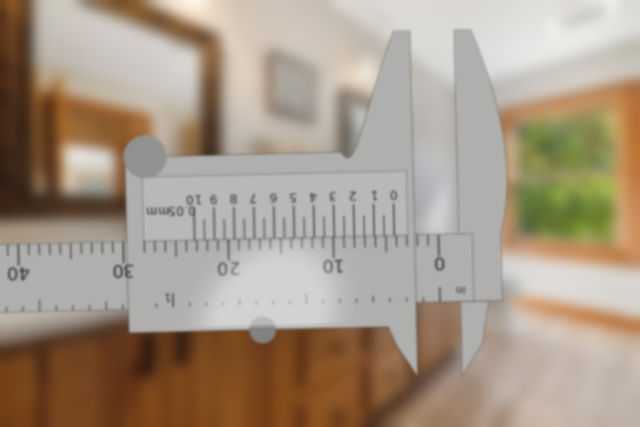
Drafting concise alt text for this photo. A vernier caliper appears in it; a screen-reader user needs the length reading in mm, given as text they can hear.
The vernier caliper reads 4.2 mm
